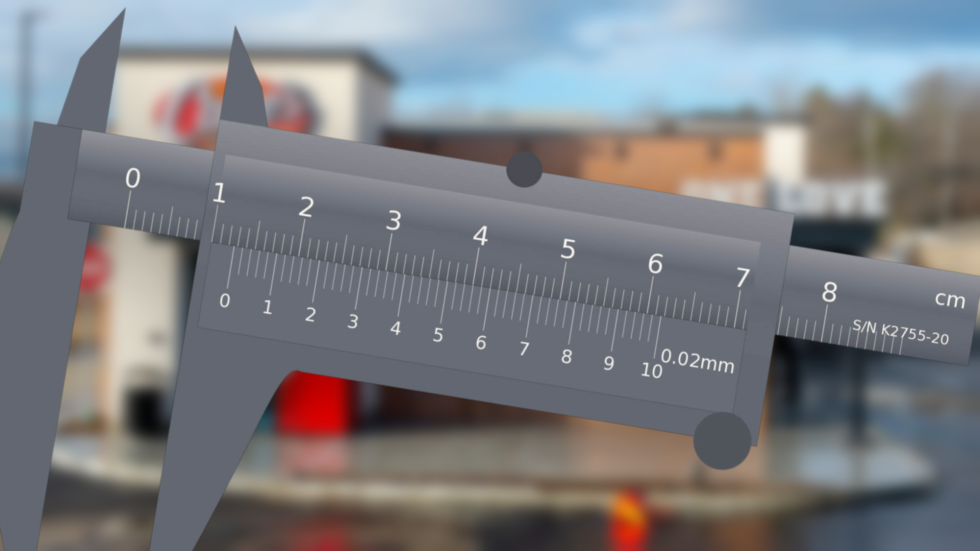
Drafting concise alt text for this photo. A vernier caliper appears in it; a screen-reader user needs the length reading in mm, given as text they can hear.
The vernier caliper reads 12.6 mm
